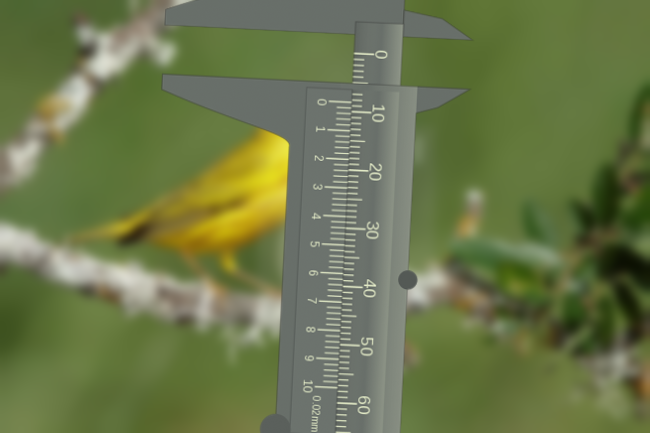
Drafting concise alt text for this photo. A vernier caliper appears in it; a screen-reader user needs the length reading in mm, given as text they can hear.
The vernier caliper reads 8.4 mm
